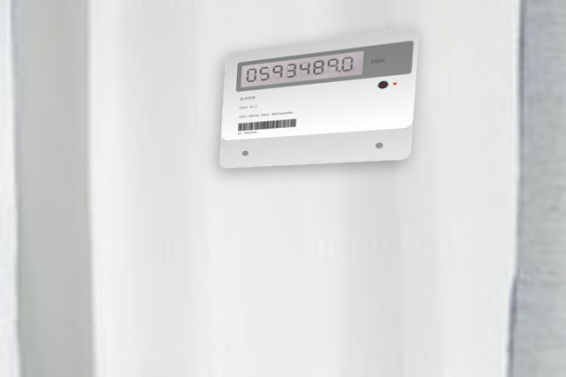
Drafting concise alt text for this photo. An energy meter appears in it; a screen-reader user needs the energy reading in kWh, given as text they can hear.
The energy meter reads 593489.0 kWh
